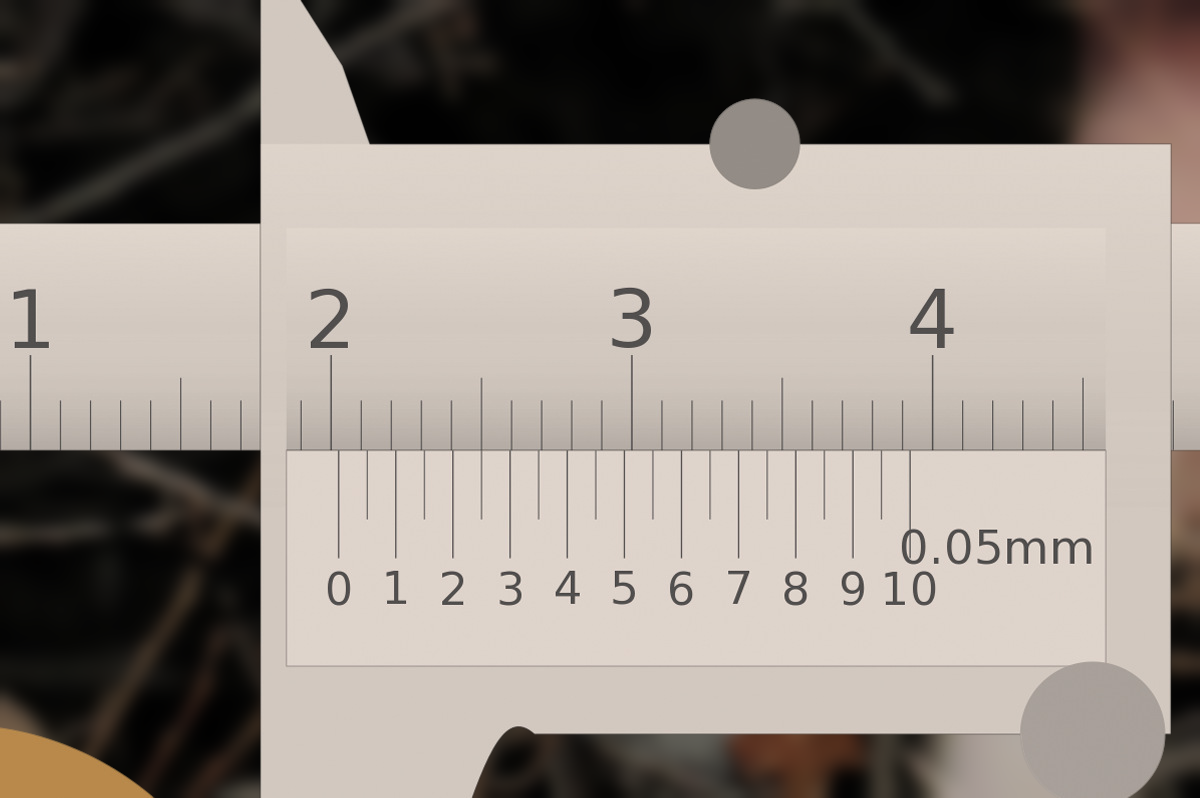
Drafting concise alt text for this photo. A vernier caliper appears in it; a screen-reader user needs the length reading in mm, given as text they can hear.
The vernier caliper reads 20.25 mm
